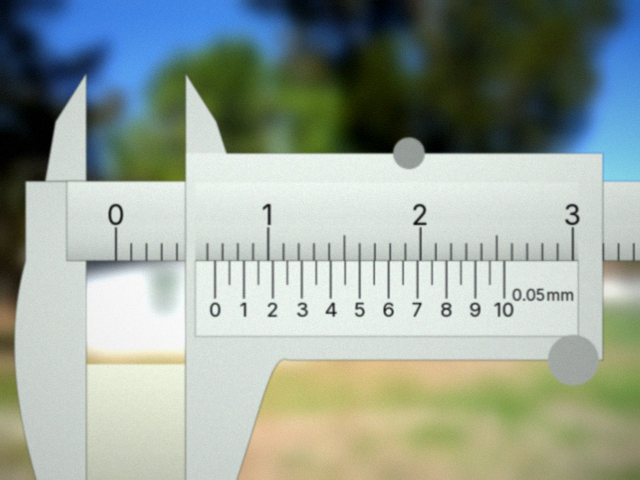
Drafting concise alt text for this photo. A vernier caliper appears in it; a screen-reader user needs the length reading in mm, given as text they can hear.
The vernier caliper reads 6.5 mm
